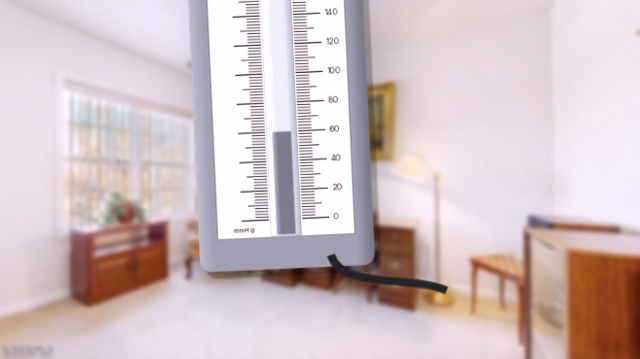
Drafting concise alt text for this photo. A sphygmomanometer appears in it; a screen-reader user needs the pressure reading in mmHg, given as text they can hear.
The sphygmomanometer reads 60 mmHg
